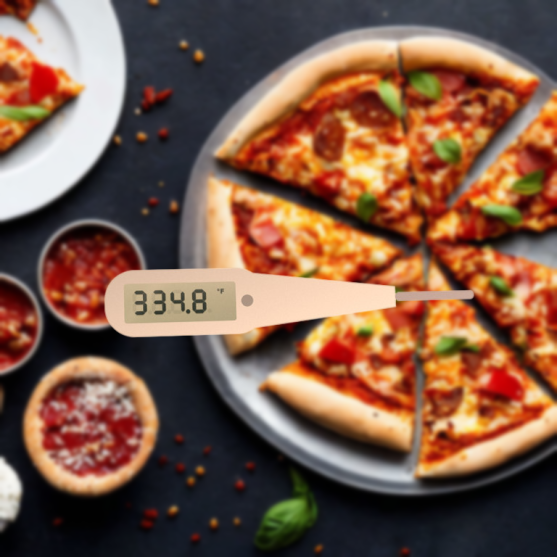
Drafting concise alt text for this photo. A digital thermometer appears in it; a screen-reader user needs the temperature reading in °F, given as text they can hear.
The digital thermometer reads 334.8 °F
